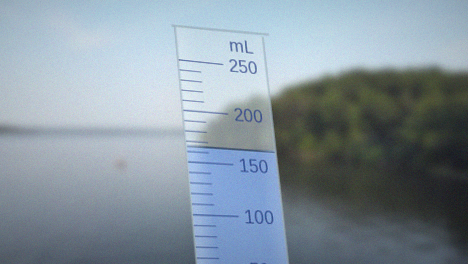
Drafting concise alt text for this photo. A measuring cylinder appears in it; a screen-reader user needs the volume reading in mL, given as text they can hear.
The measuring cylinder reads 165 mL
